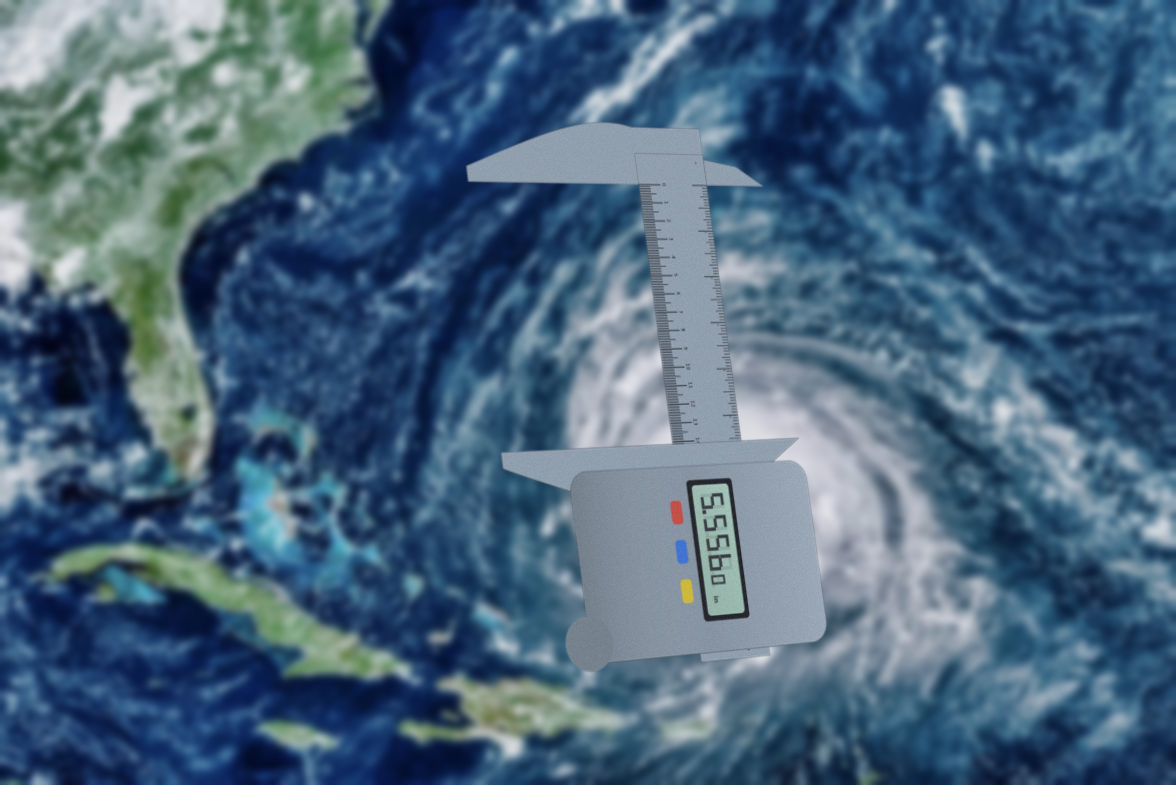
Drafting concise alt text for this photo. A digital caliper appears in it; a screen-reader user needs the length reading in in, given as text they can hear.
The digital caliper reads 5.5560 in
